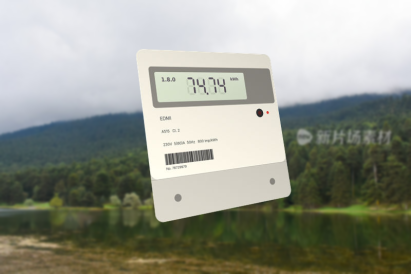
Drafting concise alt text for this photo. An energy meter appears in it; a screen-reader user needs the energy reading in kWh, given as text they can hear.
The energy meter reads 74.74 kWh
